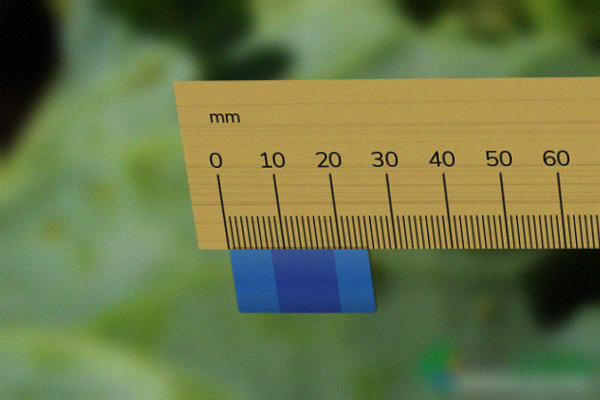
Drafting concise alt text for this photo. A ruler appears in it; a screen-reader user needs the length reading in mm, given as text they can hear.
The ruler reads 25 mm
